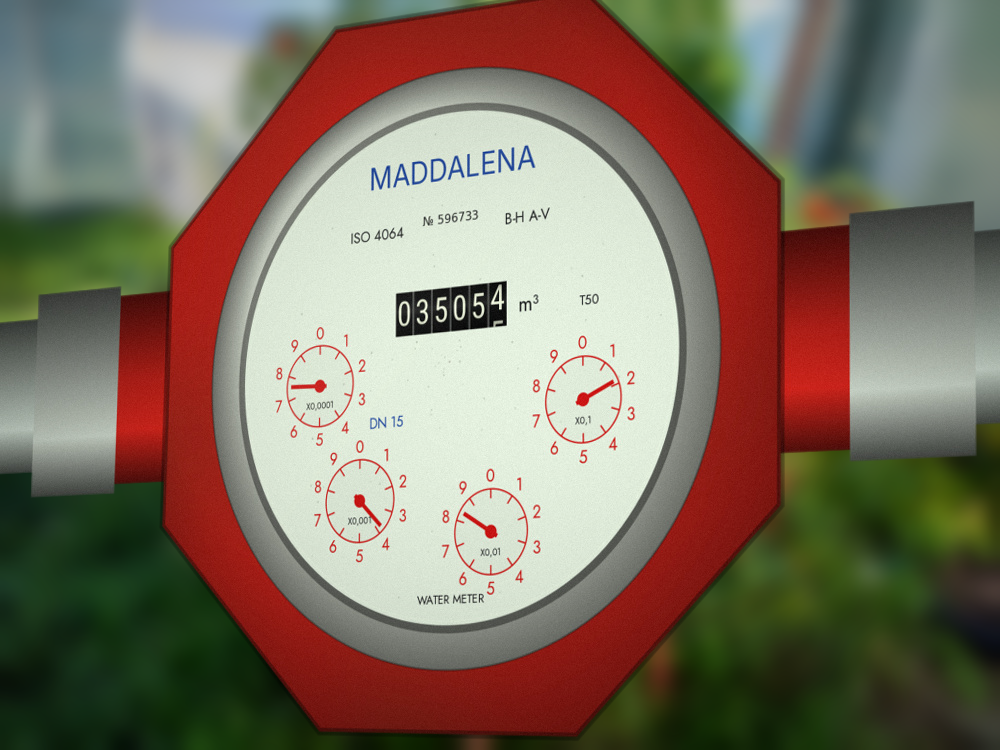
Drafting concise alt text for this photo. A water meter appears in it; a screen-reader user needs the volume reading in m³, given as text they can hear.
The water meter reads 35054.1837 m³
